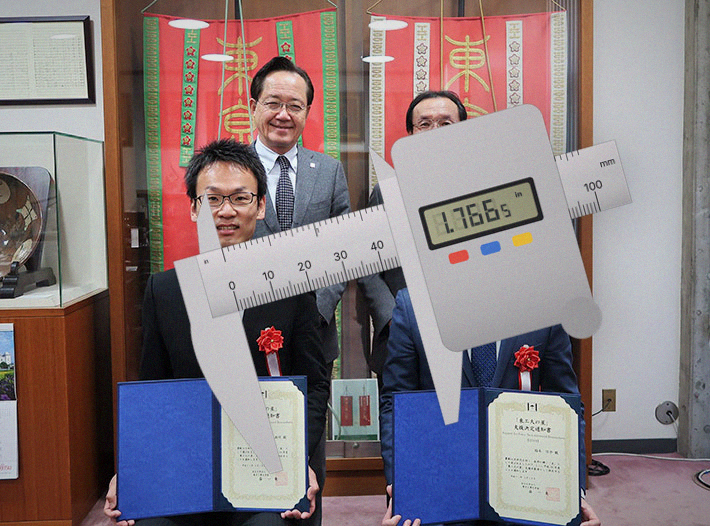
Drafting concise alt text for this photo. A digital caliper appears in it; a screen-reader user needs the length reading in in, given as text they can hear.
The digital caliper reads 1.7665 in
